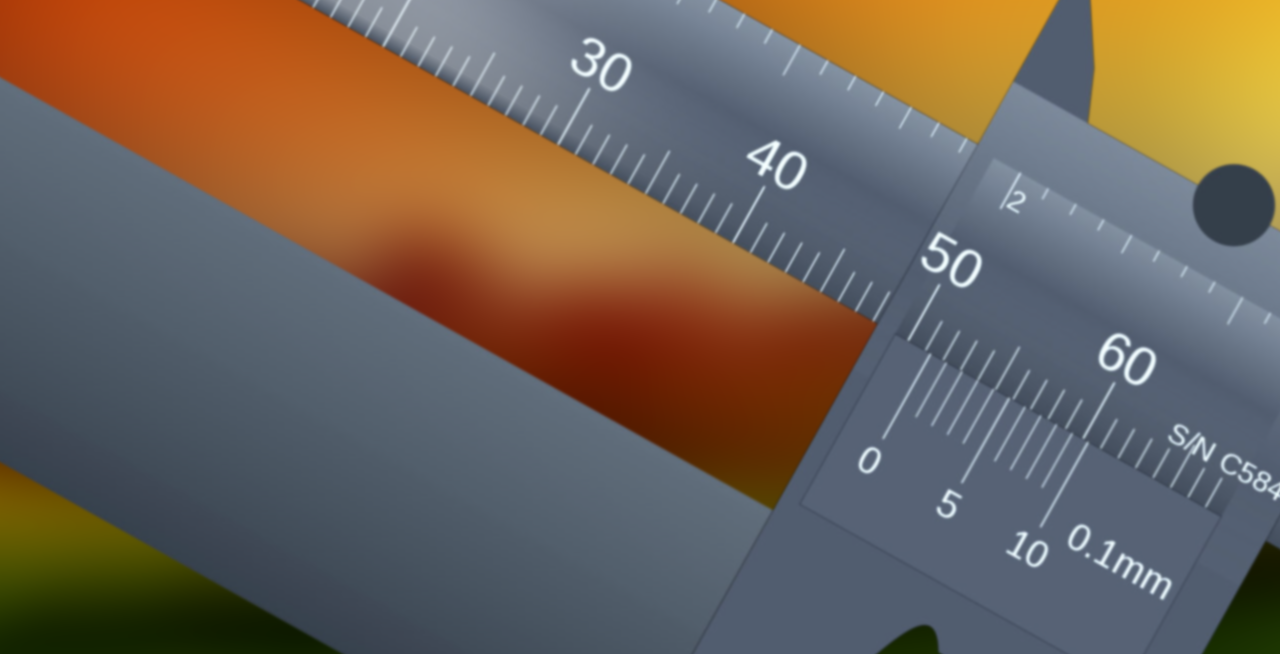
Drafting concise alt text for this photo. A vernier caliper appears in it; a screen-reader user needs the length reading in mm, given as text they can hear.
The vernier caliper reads 51.3 mm
